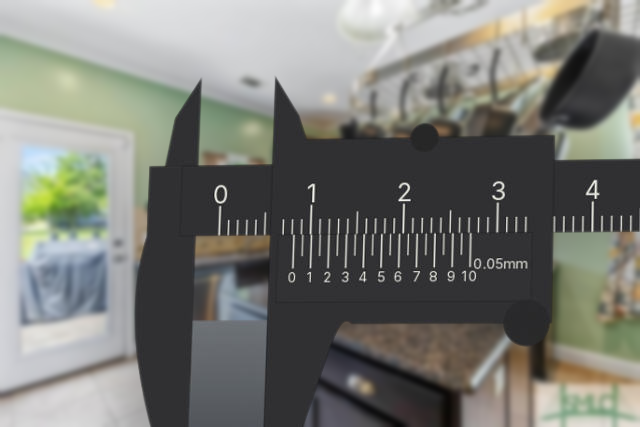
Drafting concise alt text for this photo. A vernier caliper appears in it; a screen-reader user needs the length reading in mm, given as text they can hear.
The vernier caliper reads 8.2 mm
